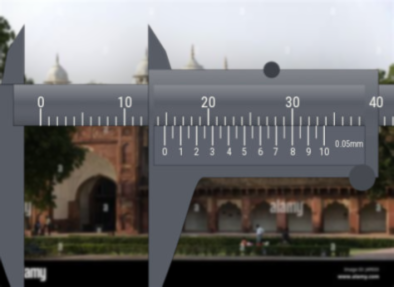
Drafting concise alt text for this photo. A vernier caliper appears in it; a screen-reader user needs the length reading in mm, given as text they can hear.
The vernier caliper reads 14.8 mm
